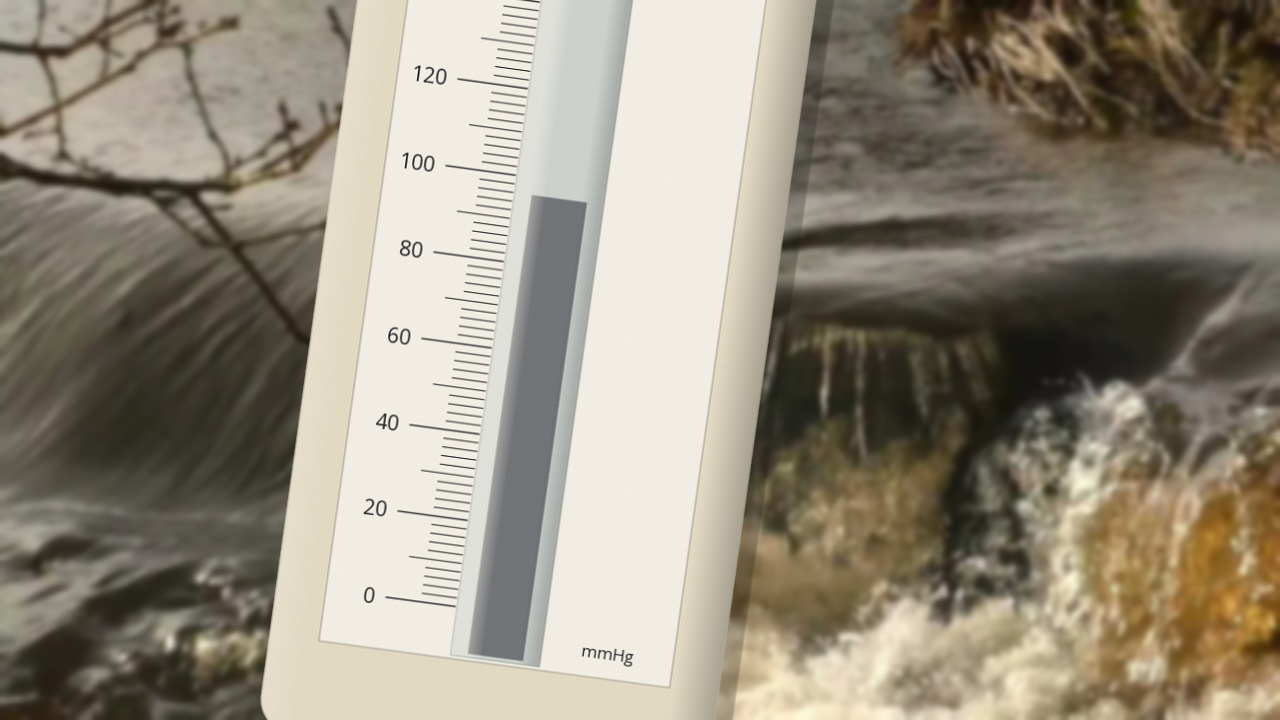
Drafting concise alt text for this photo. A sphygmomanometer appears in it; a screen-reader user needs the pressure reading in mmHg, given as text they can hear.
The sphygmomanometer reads 96 mmHg
